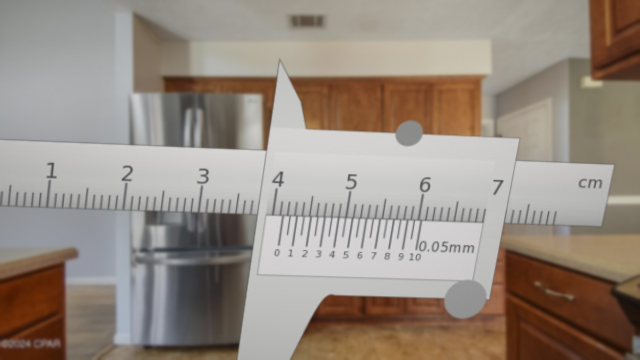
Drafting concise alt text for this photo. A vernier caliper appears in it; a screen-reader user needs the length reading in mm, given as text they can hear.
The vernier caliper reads 41.4 mm
